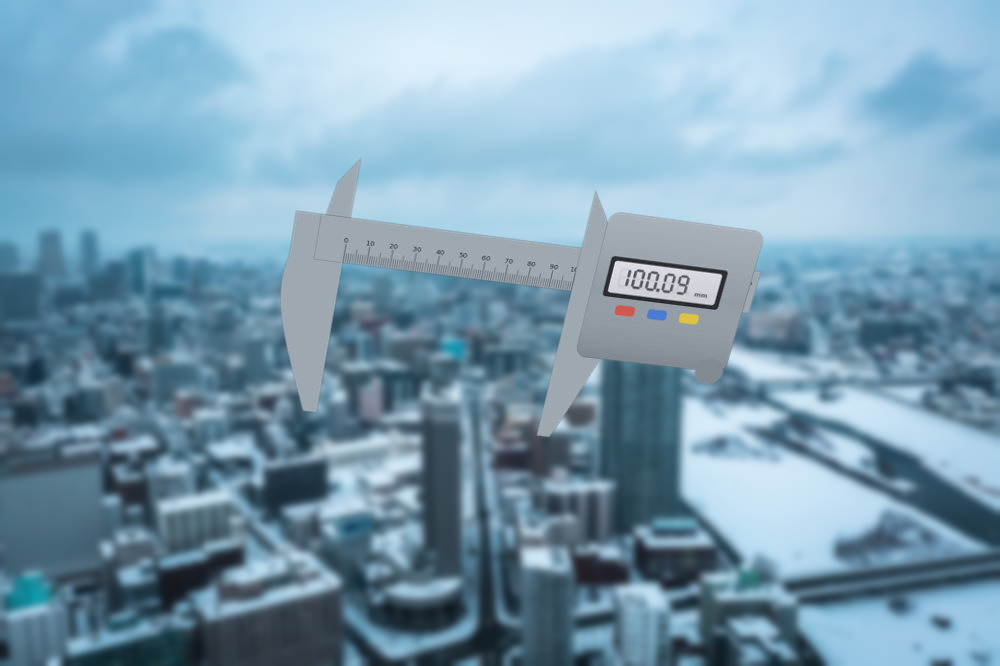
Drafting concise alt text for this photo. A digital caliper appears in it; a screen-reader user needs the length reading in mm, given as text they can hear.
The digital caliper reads 100.09 mm
